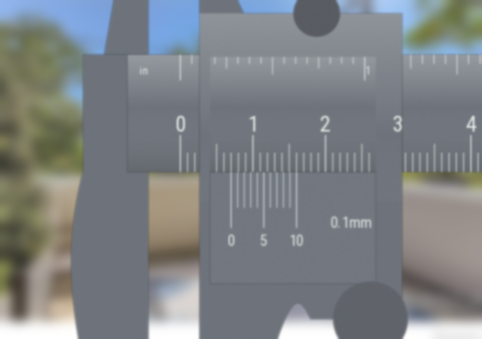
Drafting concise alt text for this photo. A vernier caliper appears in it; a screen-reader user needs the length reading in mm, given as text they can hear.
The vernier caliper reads 7.0 mm
